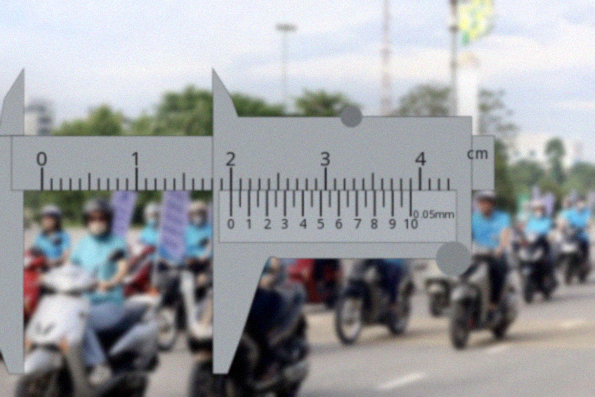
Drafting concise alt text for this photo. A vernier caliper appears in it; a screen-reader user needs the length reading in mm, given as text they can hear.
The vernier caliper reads 20.0 mm
